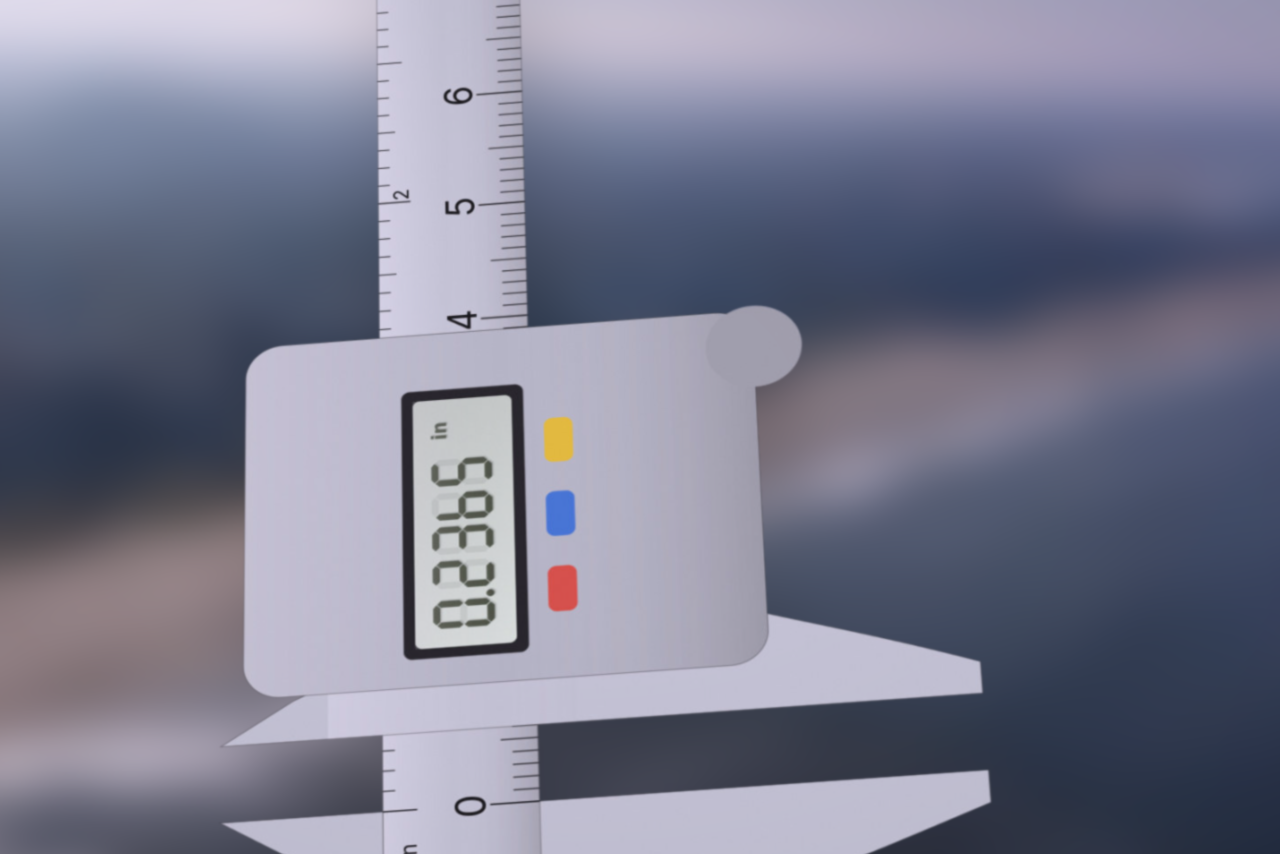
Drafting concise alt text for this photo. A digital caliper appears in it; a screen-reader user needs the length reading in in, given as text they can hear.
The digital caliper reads 0.2365 in
